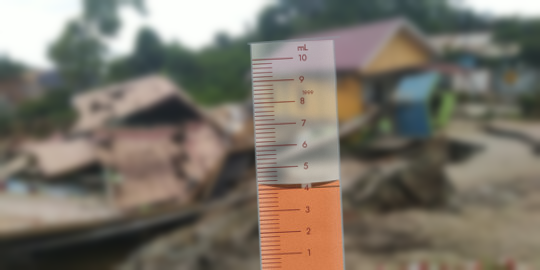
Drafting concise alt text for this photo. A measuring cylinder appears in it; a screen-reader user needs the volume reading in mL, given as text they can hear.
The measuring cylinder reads 4 mL
